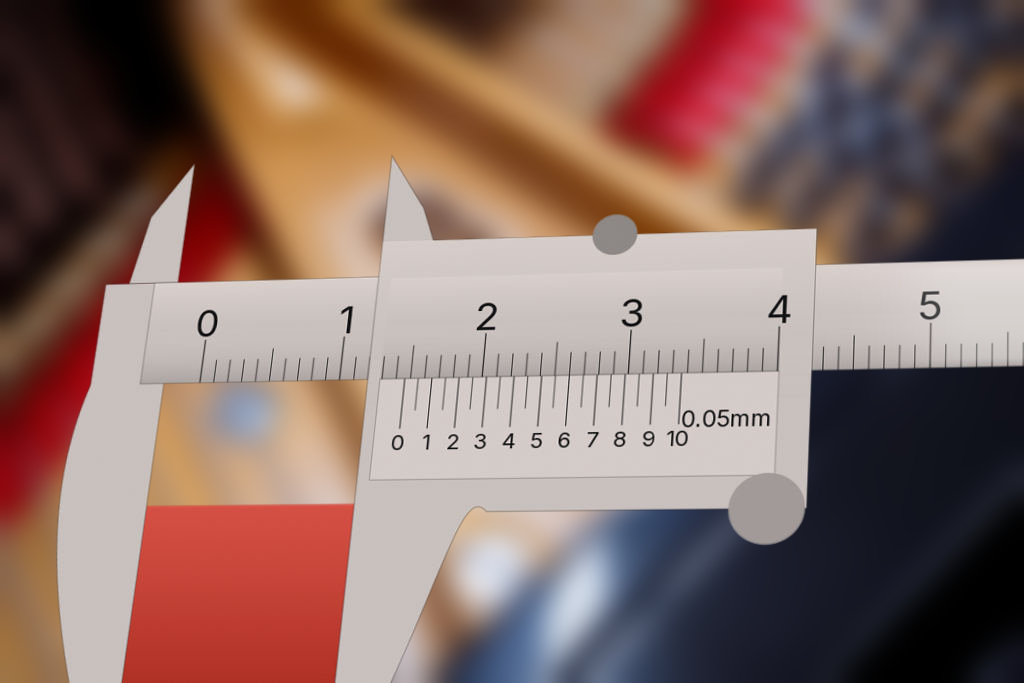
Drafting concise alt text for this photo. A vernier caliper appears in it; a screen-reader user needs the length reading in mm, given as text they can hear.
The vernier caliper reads 14.6 mm
